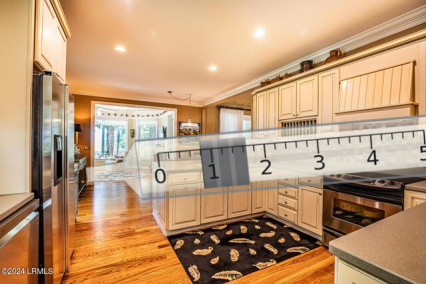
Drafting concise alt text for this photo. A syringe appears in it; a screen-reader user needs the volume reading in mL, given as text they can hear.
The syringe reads 0.8 mL
